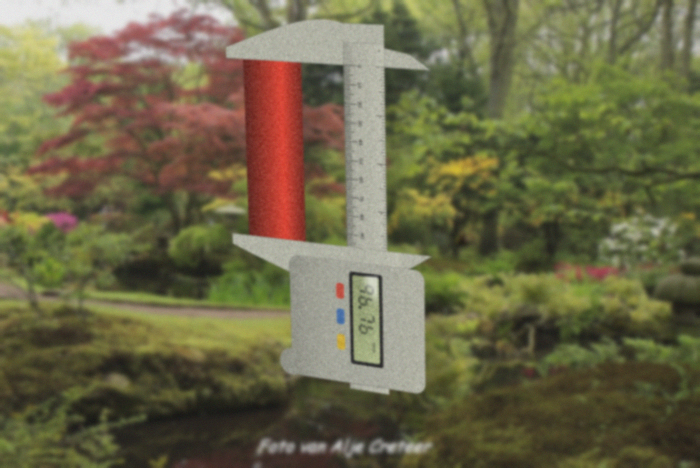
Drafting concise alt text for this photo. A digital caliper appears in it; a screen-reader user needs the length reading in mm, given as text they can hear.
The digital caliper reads 96.76 mm
